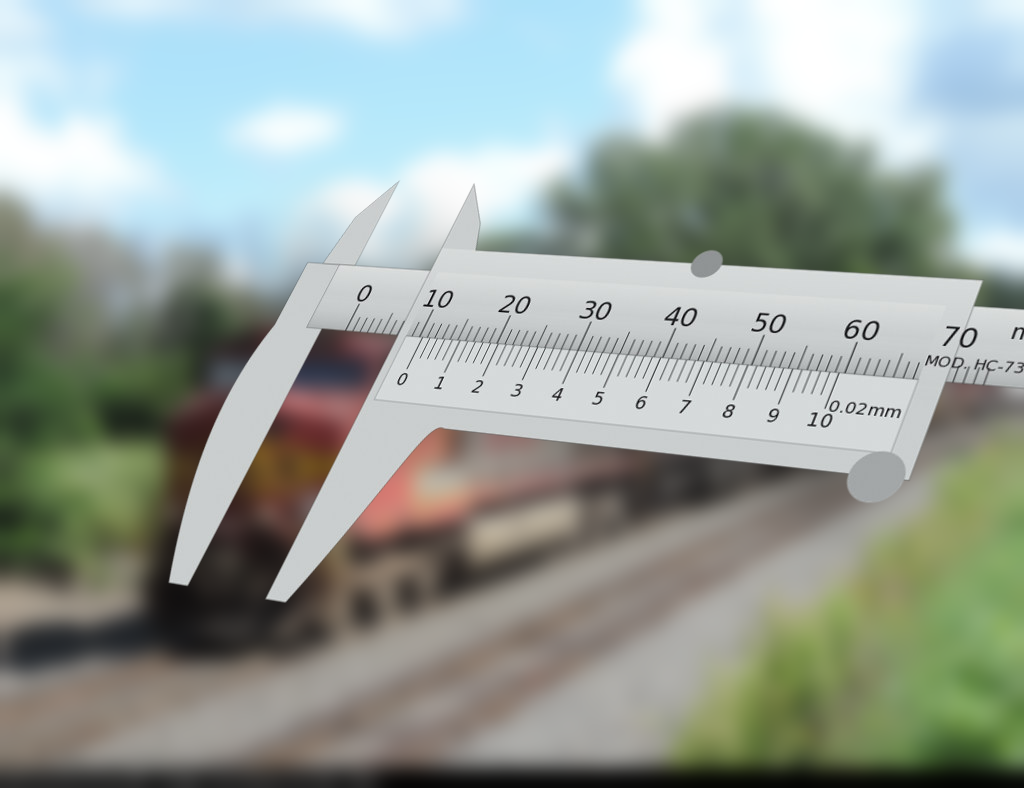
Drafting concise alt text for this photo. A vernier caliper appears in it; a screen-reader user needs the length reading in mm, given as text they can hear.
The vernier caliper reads 10.4 mm
